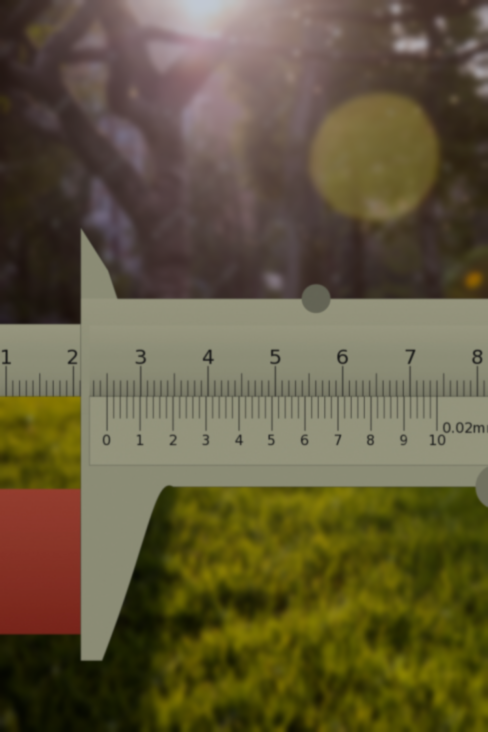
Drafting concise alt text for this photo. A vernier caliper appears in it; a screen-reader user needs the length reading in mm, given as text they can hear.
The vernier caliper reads 25.0 mm
